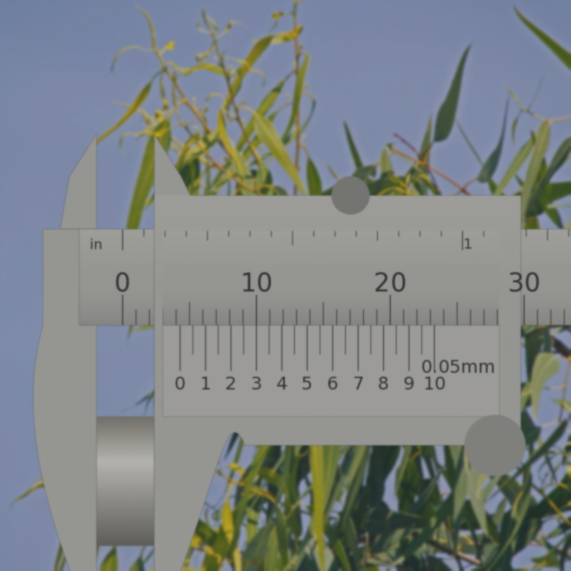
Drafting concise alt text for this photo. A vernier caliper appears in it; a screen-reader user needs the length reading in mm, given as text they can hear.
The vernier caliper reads 4.3 mm
